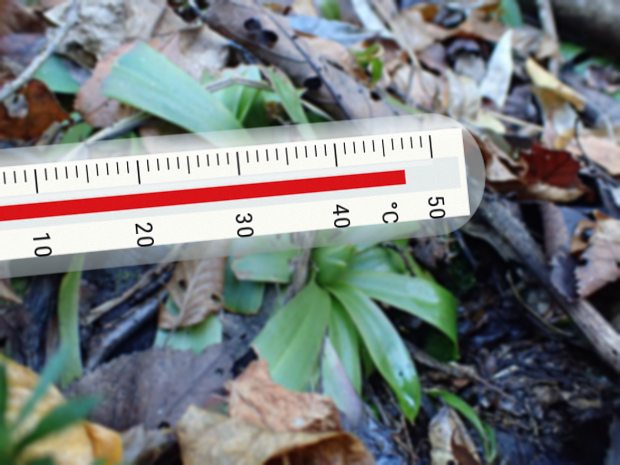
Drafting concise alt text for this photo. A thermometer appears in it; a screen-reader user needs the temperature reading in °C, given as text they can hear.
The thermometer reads 47 °C
